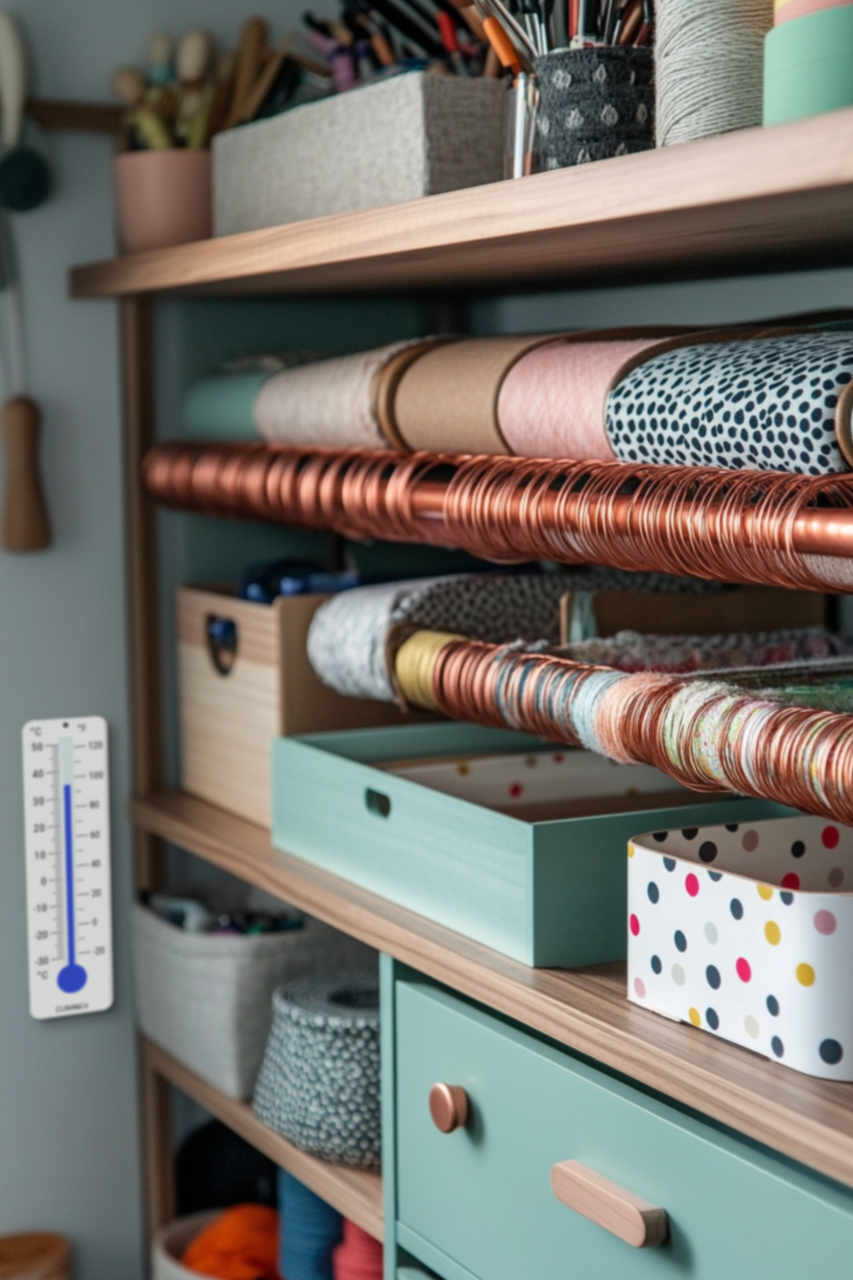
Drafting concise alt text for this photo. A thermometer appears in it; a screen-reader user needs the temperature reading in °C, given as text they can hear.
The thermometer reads 35 °C
